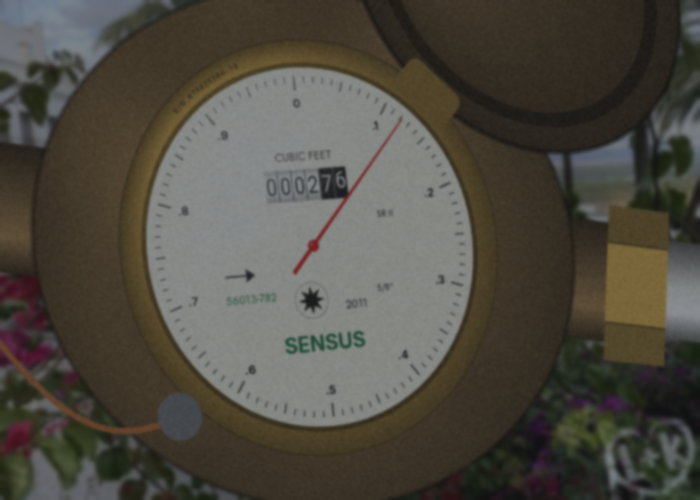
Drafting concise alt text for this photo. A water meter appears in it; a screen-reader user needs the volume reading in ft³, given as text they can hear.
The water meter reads 276.12 ft³
